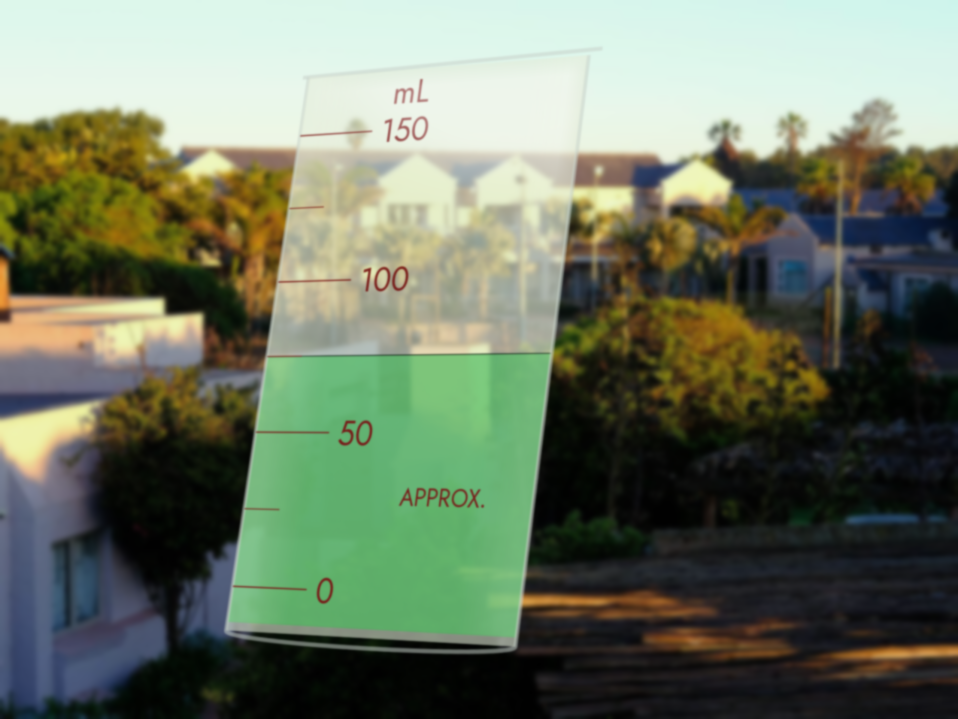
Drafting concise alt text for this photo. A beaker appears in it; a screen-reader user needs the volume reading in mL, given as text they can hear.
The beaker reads 75 mL
